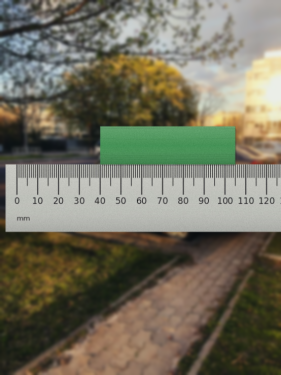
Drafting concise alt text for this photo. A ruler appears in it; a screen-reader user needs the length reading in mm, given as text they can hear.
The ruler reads 65 mm
